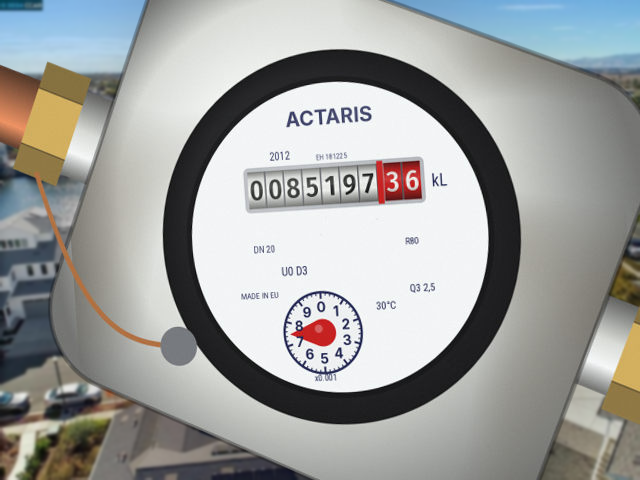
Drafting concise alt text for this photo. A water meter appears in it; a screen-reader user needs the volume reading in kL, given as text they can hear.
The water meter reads 85197.367 kL
